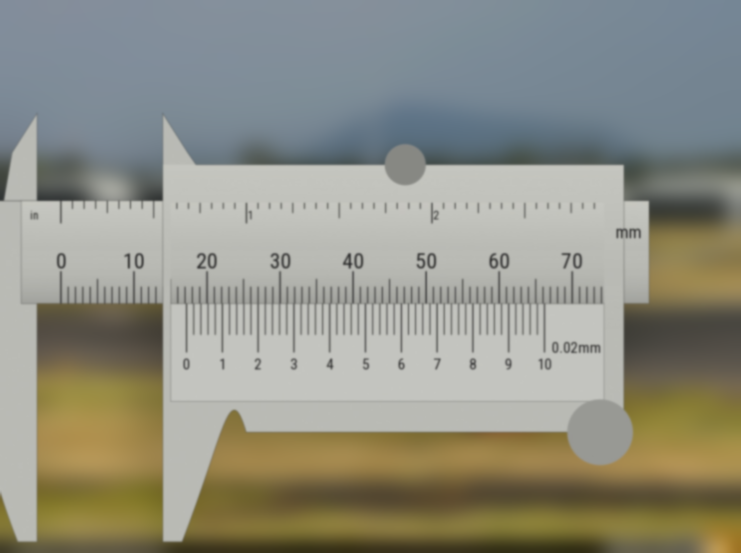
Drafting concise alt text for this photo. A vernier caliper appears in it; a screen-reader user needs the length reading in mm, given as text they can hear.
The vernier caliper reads 17.2 mm
